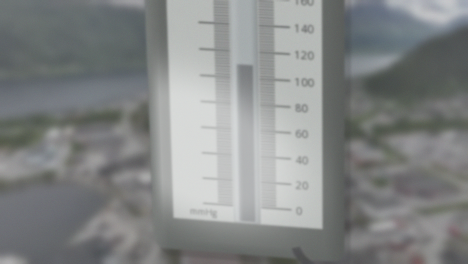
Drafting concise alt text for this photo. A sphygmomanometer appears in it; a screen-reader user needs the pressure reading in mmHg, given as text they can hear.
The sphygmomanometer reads 110 mmHg
